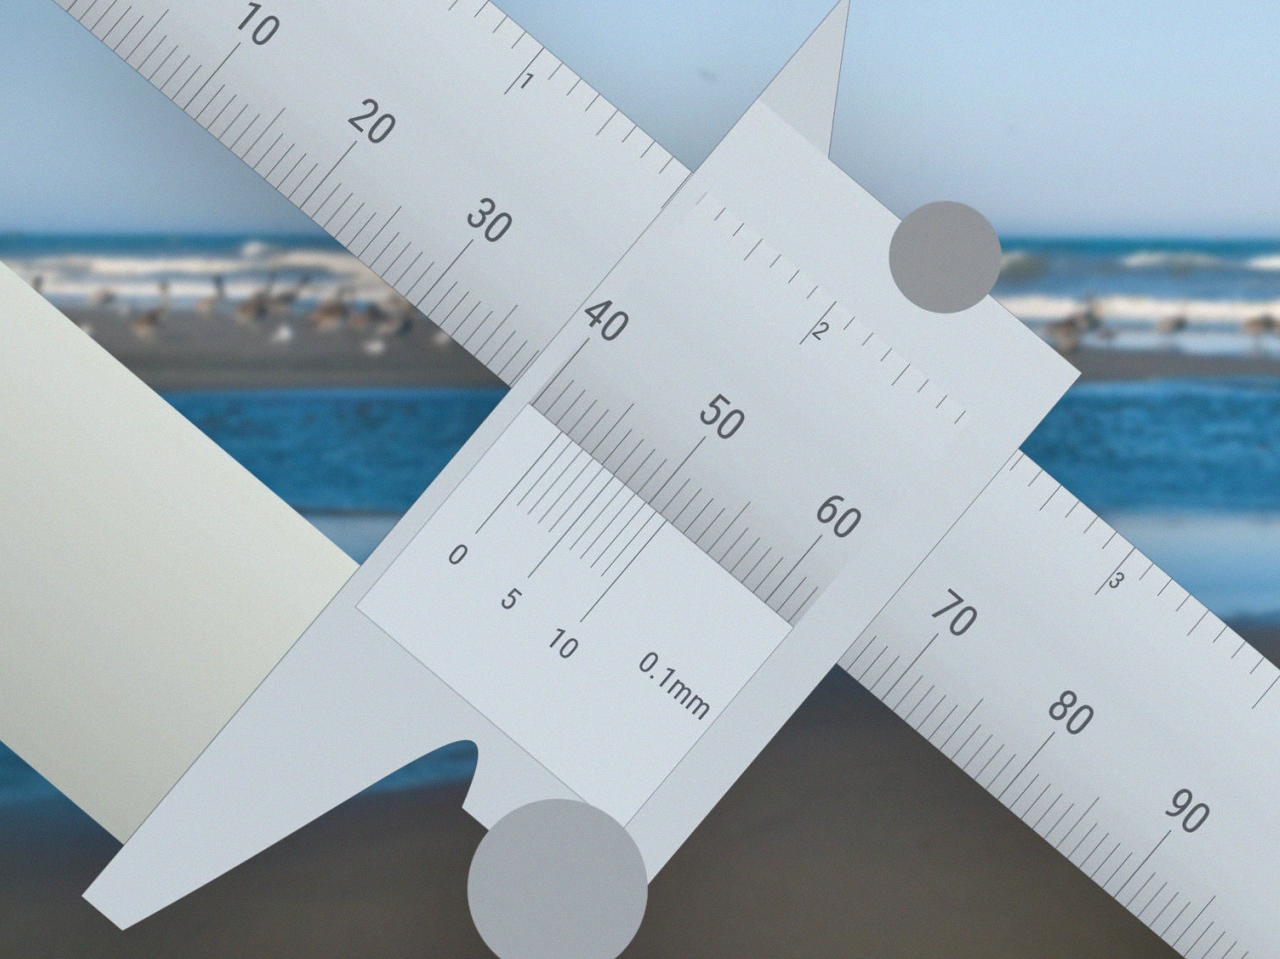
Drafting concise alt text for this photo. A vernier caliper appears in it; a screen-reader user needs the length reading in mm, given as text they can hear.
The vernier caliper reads 42.6 mm
